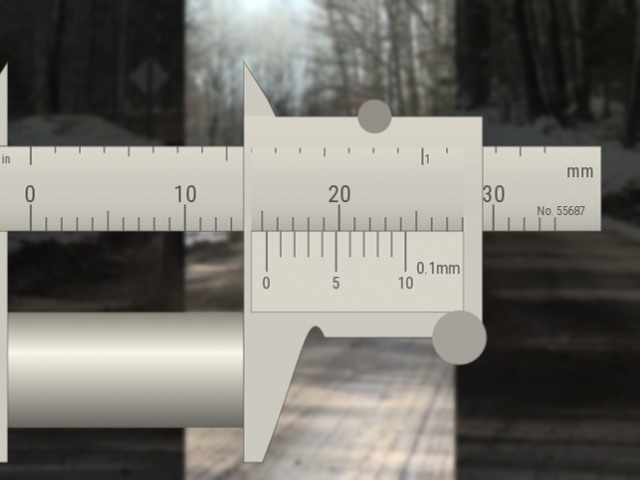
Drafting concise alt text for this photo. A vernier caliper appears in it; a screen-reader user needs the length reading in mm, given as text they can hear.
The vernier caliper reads 15.3 mm
